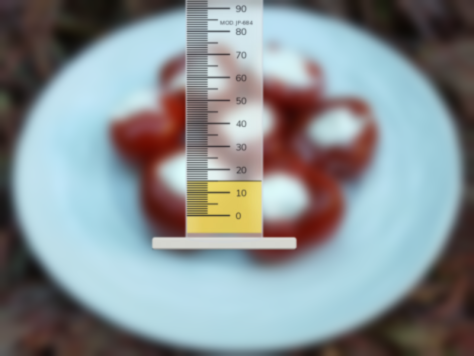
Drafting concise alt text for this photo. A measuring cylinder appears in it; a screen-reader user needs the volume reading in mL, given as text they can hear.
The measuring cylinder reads 15 mL
